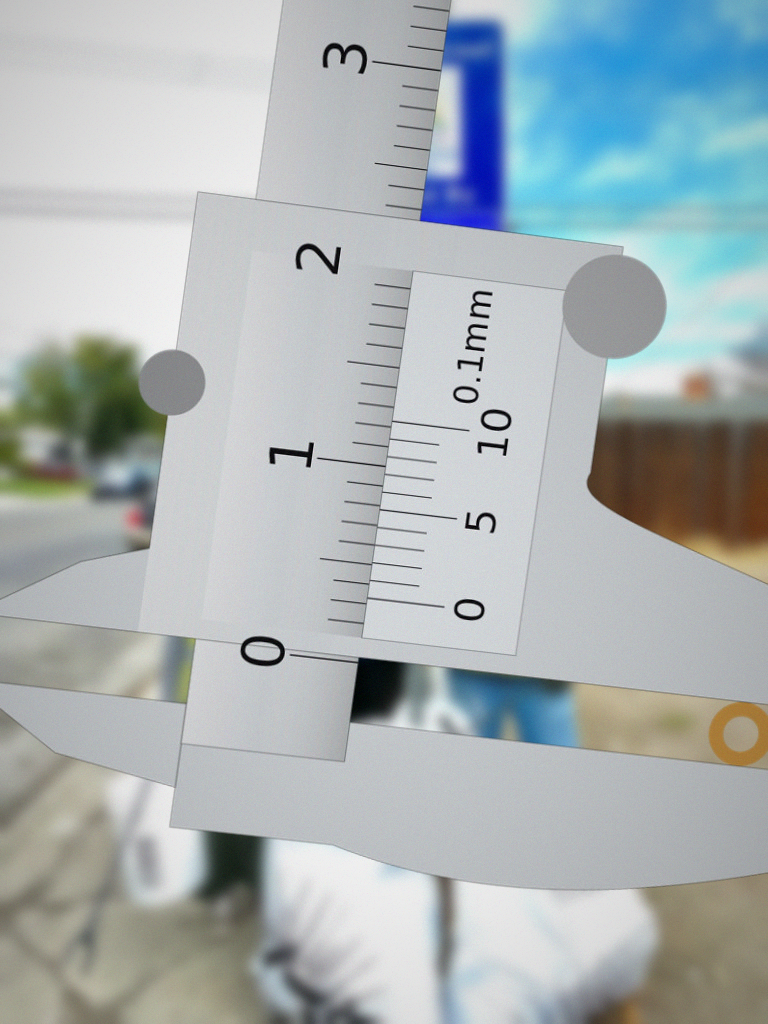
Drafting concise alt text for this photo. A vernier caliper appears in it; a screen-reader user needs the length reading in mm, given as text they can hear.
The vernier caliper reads 3.3 mm
